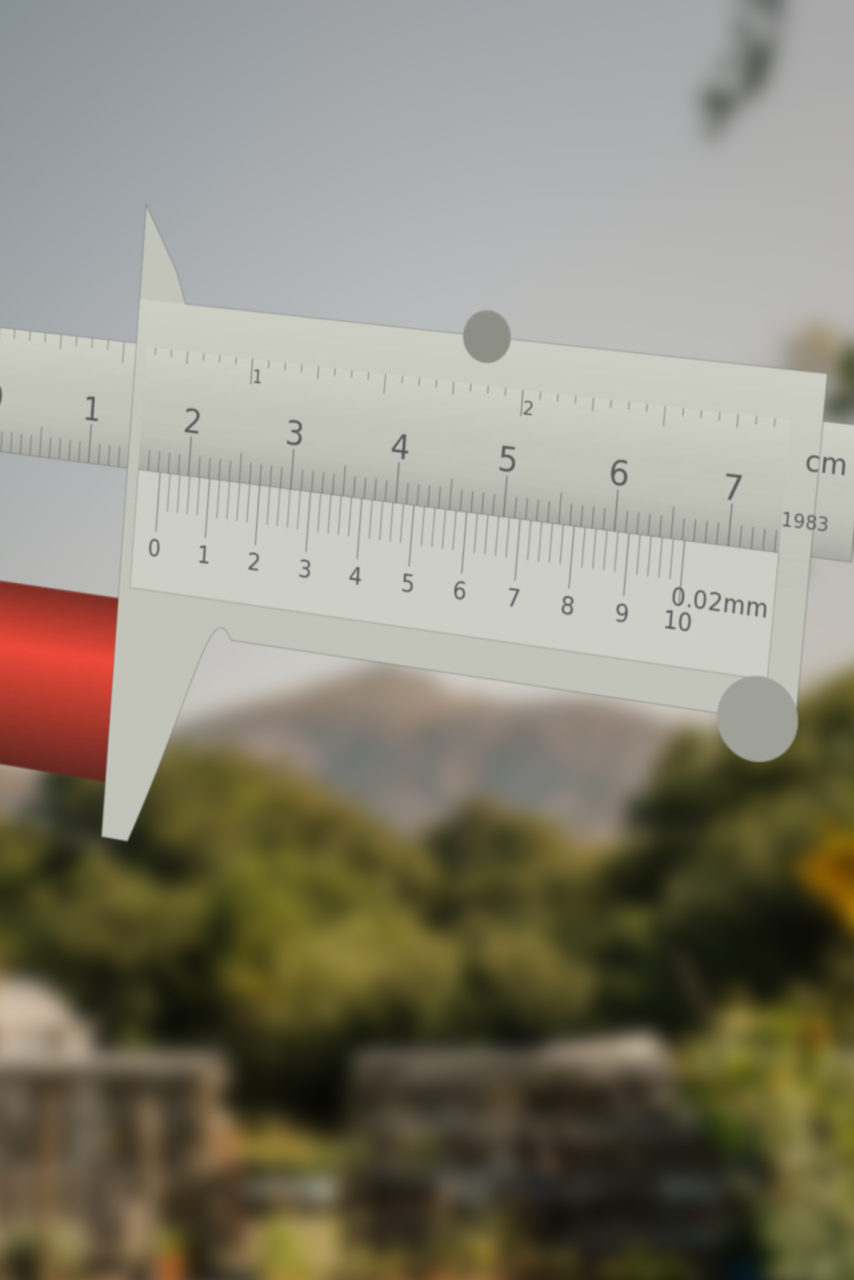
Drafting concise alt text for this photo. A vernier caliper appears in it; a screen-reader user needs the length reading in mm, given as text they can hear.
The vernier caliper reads 17.2 mm
